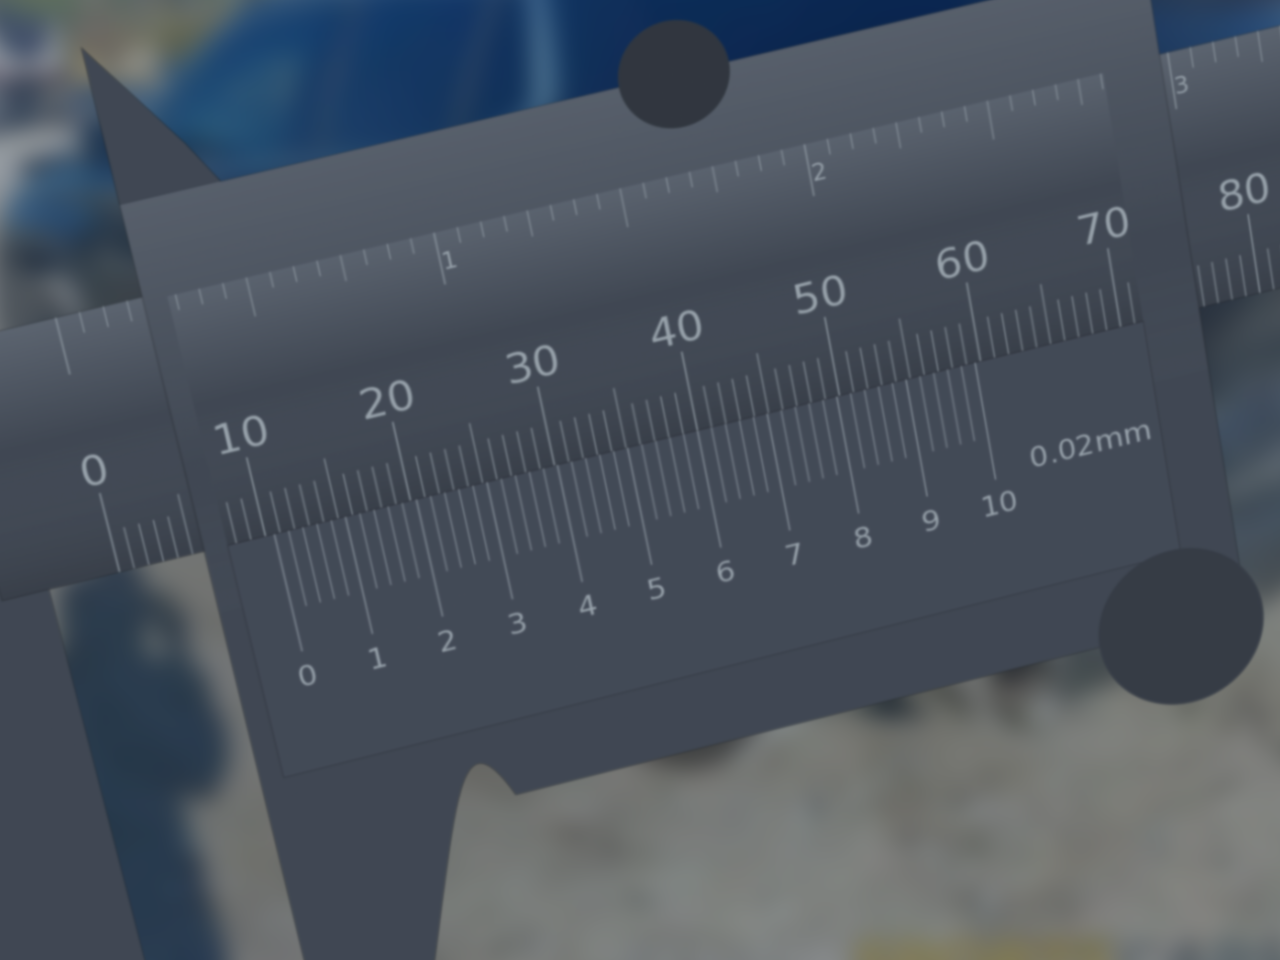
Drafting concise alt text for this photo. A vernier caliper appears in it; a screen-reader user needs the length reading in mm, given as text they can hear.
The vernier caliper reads 10.6 mm
